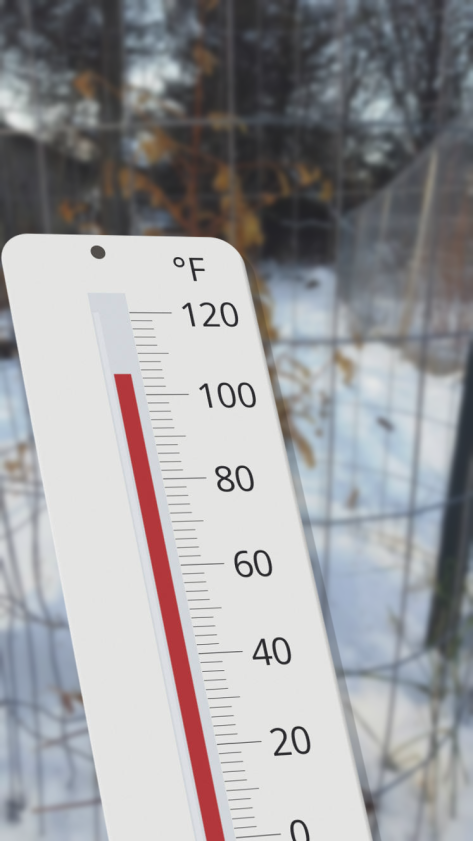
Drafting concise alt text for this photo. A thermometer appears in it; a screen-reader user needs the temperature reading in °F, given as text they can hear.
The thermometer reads 105 °F
